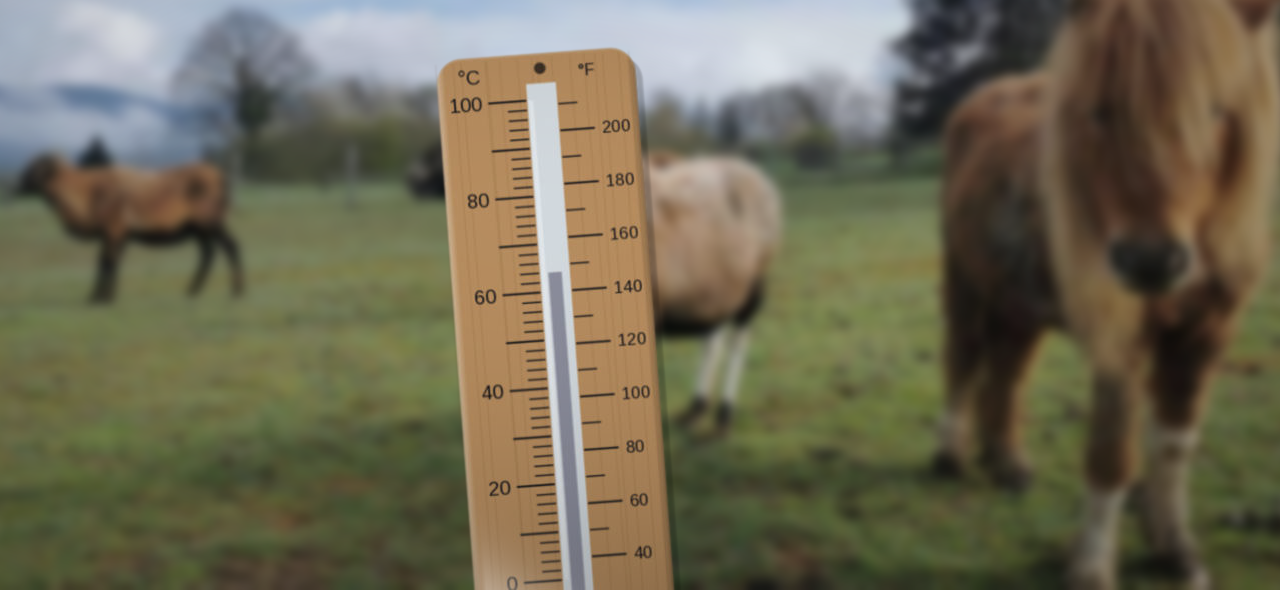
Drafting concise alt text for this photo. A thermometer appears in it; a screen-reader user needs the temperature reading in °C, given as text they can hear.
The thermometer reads 64 °C
